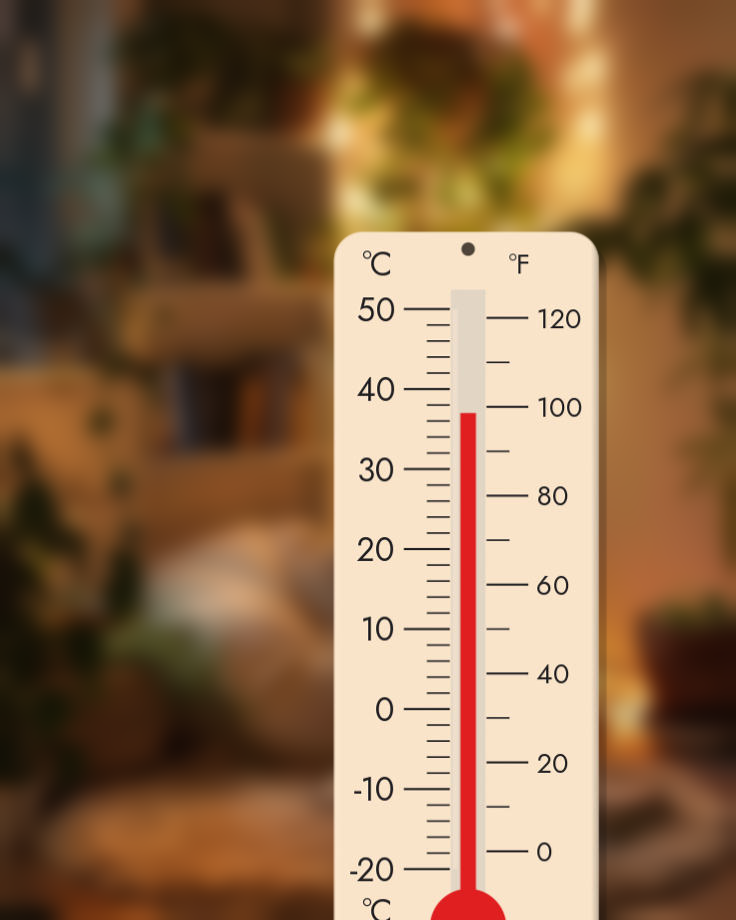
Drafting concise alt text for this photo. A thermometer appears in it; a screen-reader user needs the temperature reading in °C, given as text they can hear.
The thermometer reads 37 °C
